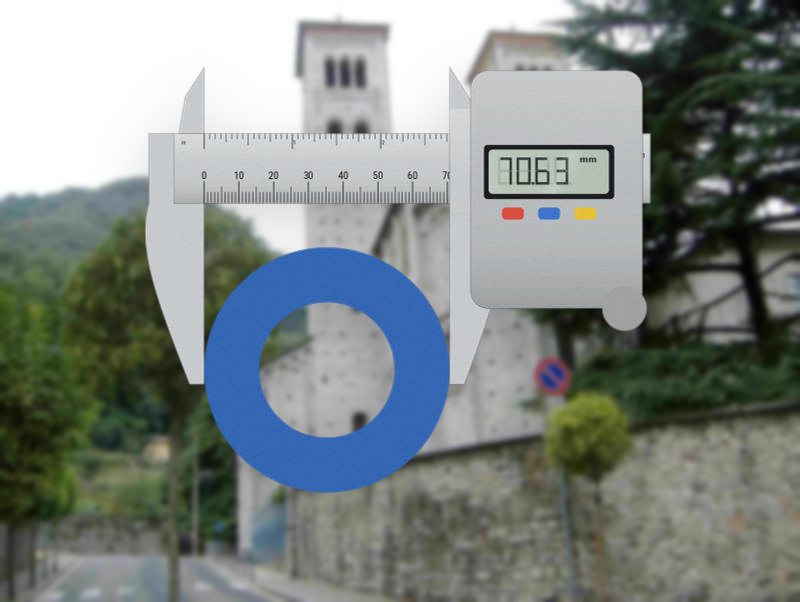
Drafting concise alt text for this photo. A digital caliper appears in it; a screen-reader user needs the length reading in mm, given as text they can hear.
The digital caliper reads 70.63 mm
